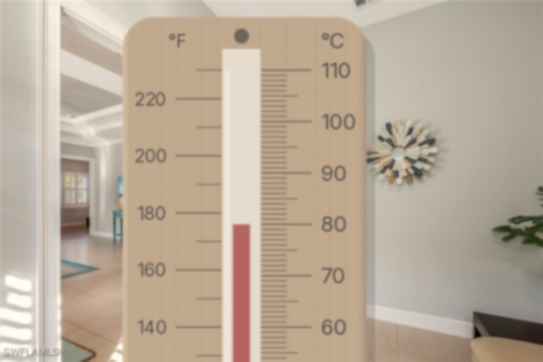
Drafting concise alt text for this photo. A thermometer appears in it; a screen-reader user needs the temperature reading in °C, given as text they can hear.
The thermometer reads 80 °C
